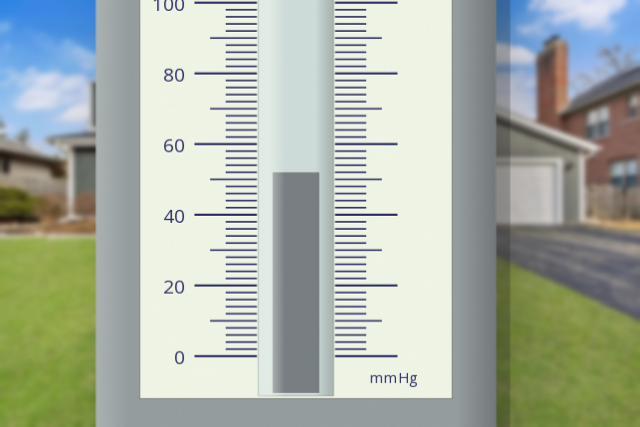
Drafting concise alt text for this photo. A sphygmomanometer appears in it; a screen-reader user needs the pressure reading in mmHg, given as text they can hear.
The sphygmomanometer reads 52 mmHg
